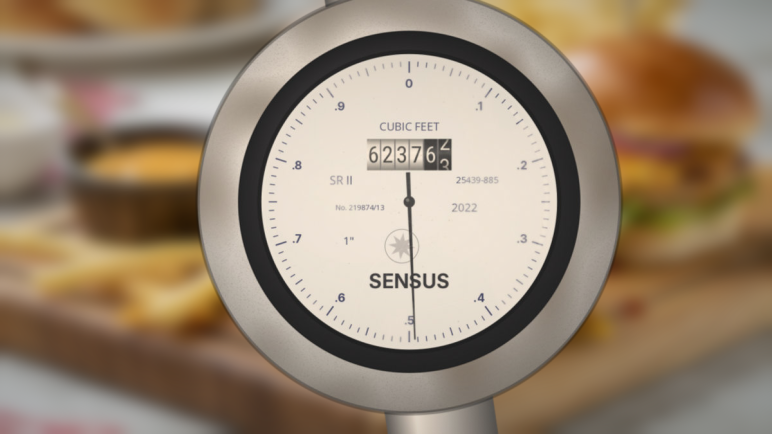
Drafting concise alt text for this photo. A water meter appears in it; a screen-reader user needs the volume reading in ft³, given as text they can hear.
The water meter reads 623762.49 ft³
